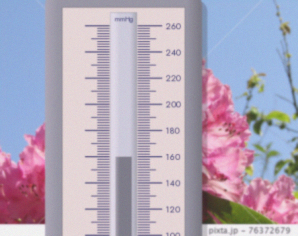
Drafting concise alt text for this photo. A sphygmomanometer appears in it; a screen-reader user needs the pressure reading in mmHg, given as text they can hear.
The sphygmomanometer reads 160 mmHg
